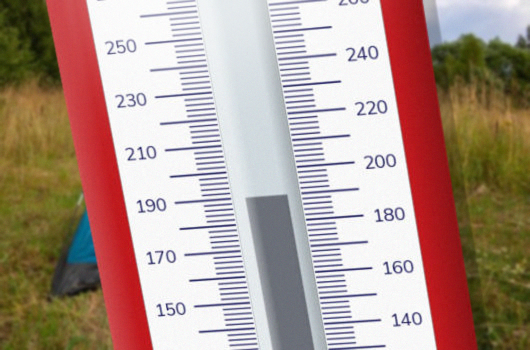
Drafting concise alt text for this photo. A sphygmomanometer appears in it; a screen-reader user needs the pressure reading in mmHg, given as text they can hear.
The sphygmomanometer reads 190 mmHg
